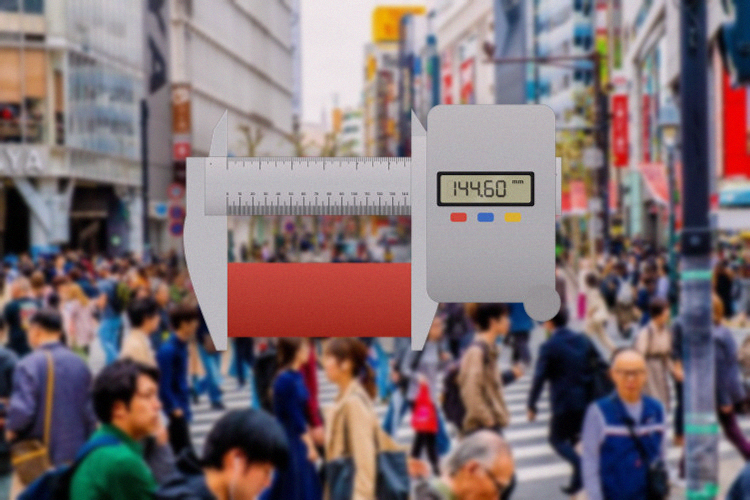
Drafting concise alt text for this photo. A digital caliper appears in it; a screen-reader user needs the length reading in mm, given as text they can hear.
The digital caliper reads 144.60 mm
